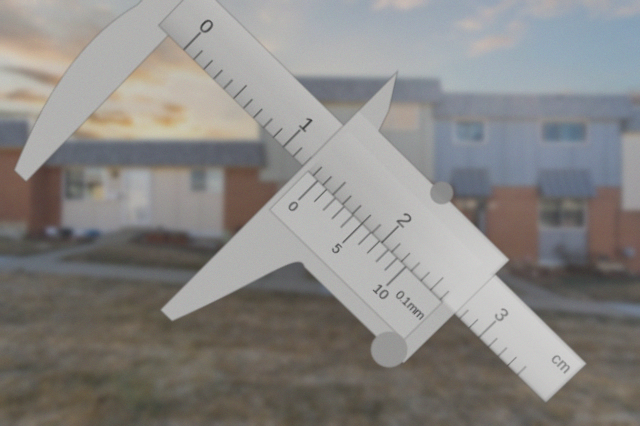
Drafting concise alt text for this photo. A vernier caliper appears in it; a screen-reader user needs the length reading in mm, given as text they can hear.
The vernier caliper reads 13.5 mm
